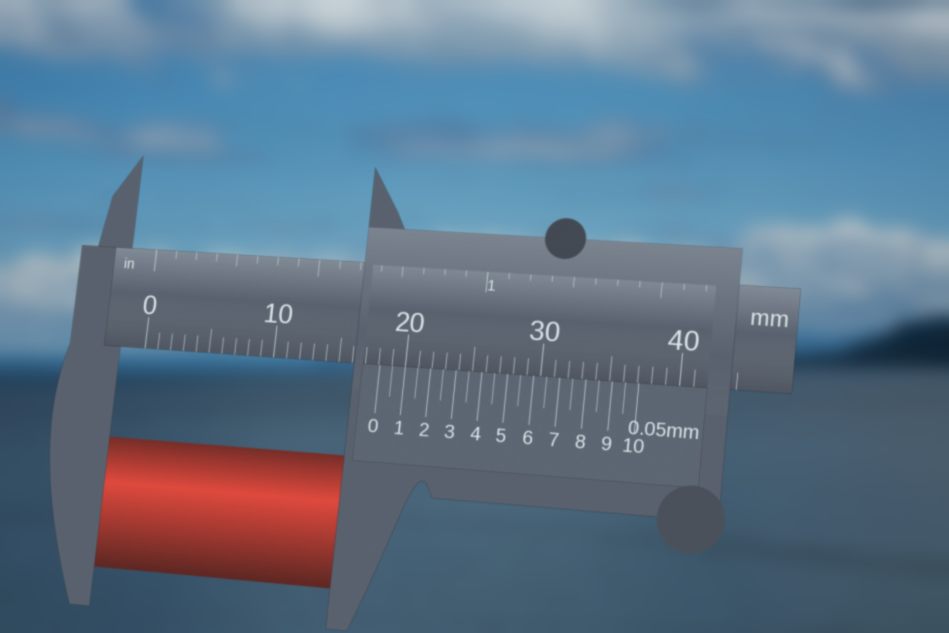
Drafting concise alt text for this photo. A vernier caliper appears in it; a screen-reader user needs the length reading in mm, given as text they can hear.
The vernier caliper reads 18.1 mm
